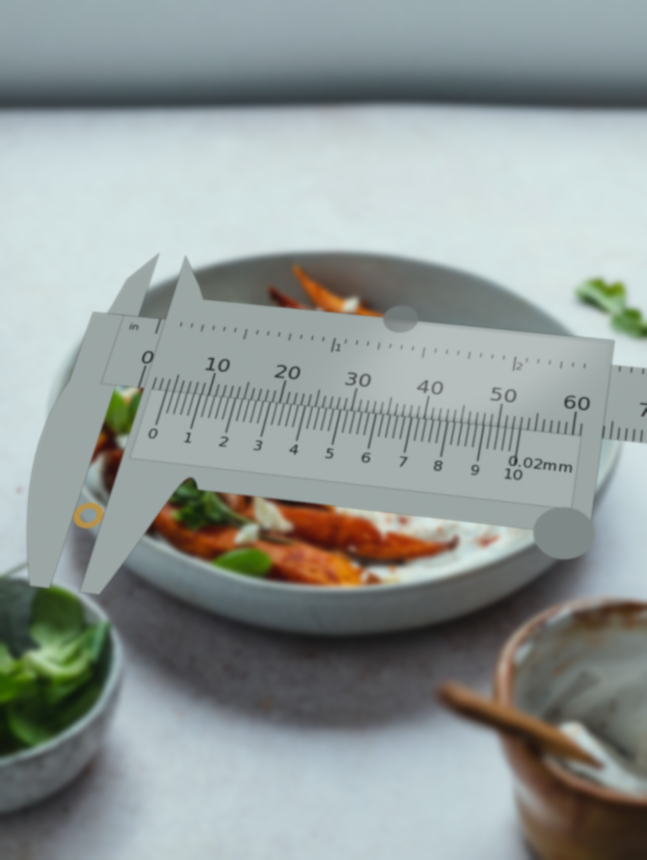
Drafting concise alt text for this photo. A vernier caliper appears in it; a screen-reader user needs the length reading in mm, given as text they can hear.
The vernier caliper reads 4.0 mm
